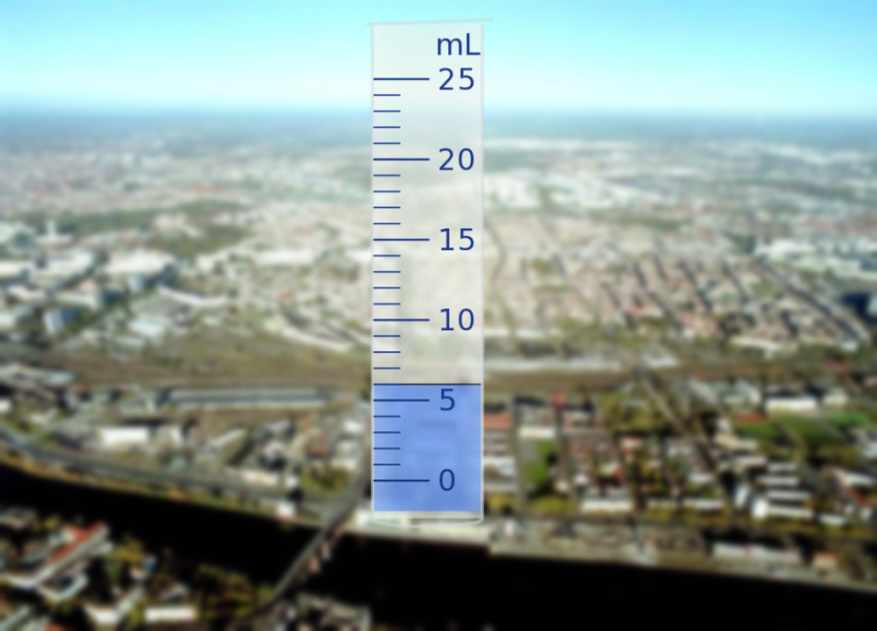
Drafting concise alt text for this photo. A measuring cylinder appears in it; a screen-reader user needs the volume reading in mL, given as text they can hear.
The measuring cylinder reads 6 mL
